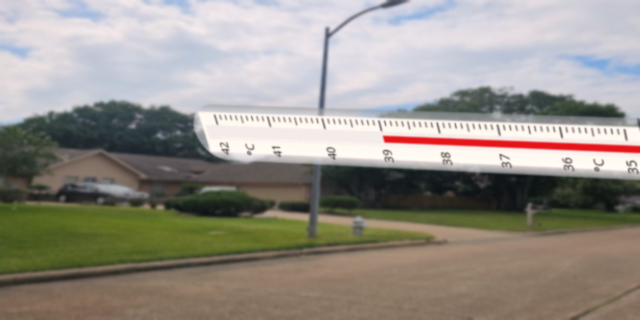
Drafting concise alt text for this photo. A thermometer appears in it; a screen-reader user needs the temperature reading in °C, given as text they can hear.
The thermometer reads 39 °C
